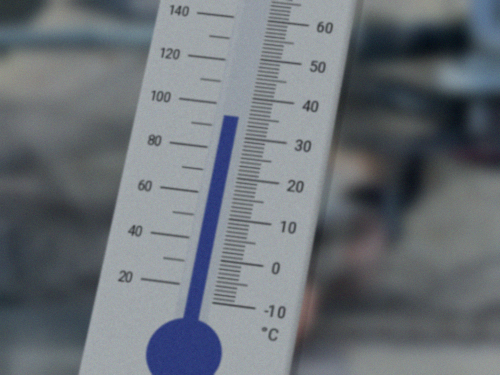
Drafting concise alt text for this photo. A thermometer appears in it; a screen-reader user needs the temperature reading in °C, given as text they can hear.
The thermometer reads 35 °C
